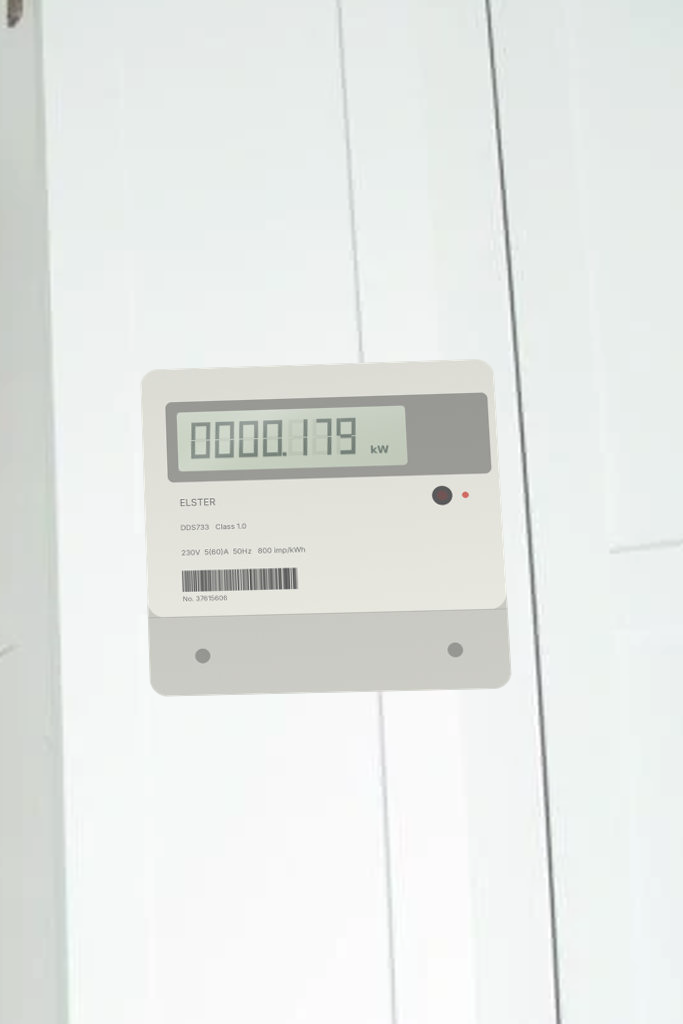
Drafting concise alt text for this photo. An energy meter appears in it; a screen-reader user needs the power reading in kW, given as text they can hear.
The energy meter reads 0.179 kW
